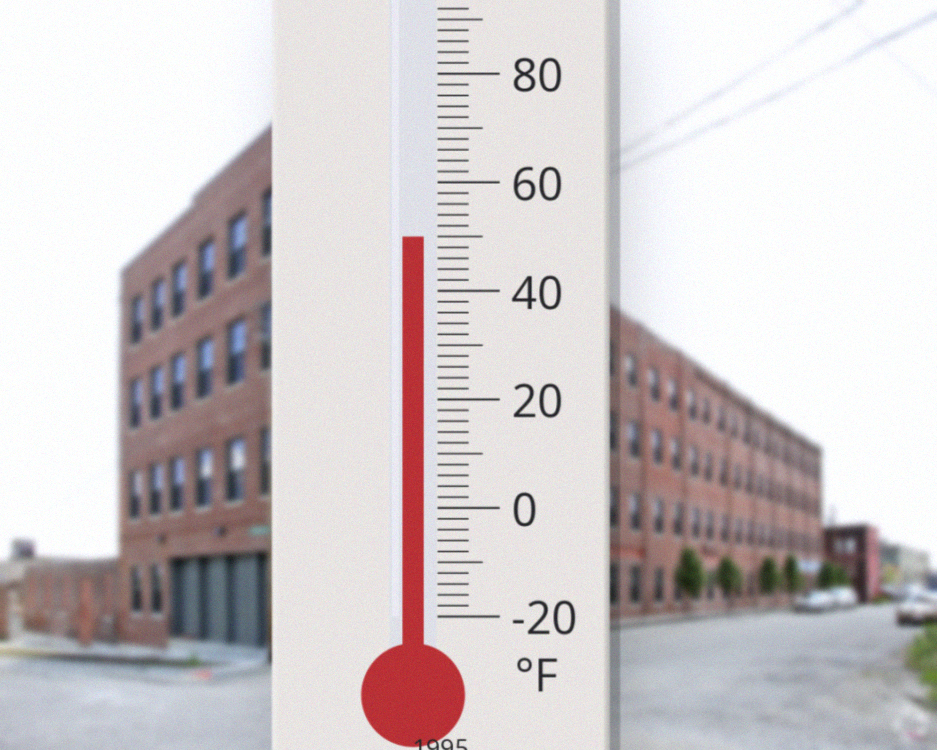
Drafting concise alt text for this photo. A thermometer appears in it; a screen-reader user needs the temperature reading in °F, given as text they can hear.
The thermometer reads 50 °F
